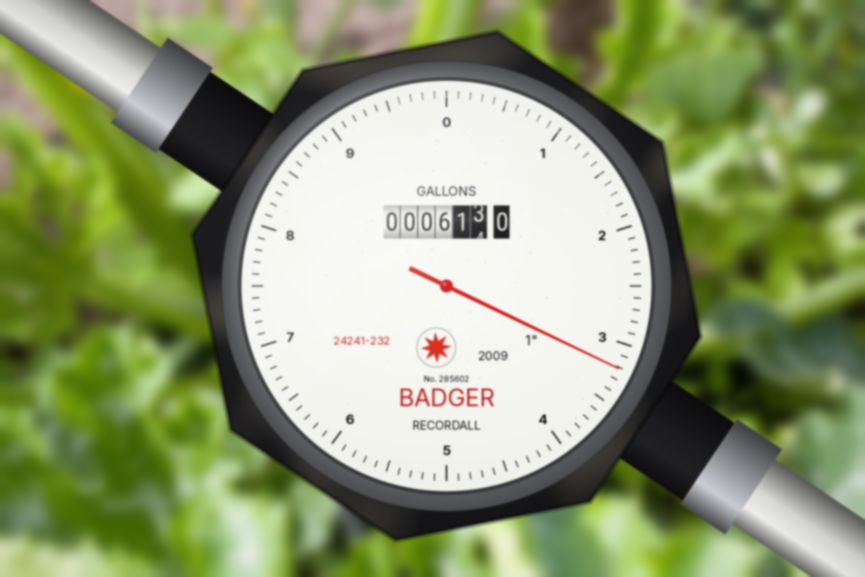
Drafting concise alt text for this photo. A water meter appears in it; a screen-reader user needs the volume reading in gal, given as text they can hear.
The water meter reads 6133.2 gal
